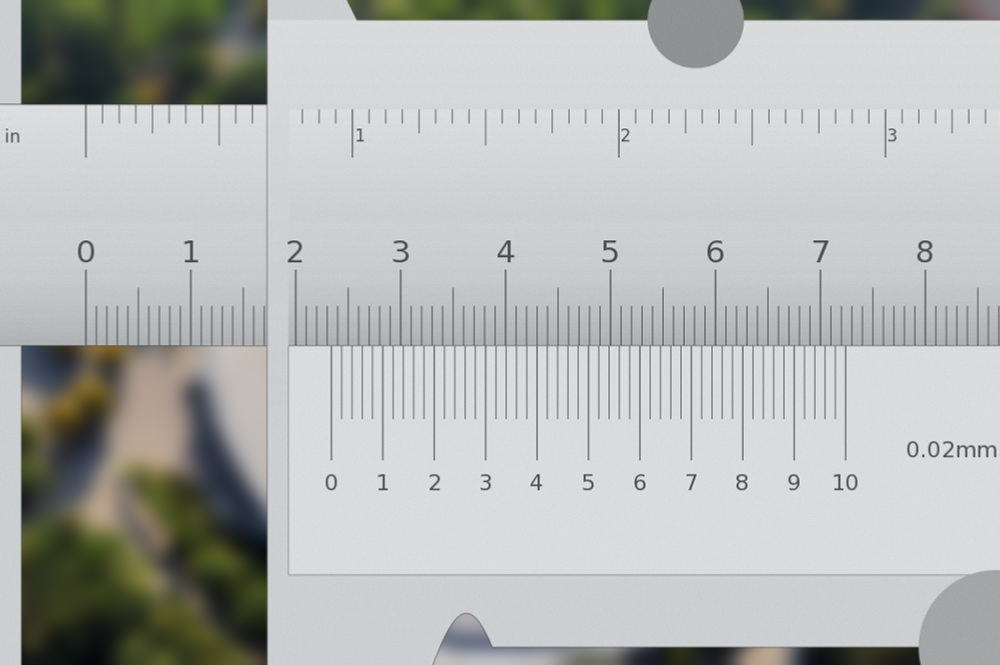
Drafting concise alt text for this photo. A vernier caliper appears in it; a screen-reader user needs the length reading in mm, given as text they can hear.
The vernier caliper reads 23.4 mm
